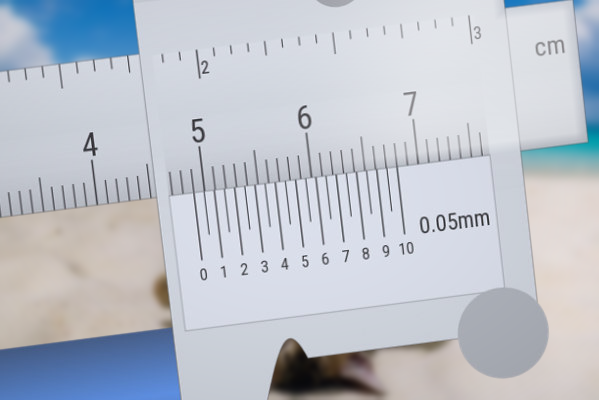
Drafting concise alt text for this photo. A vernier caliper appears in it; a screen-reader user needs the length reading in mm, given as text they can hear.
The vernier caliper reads 49.0 mm
